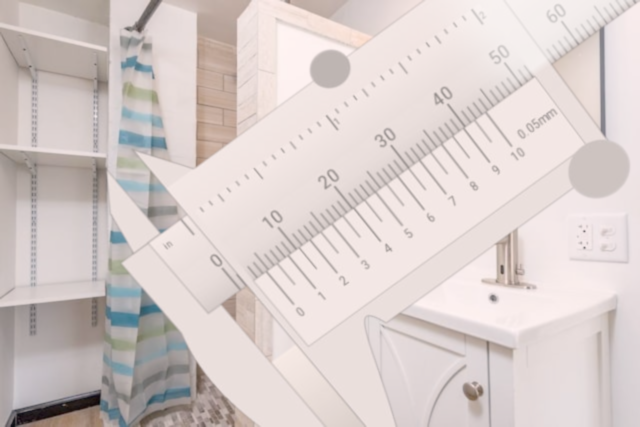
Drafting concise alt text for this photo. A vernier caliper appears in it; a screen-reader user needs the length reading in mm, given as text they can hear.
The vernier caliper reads 4.6 mm
